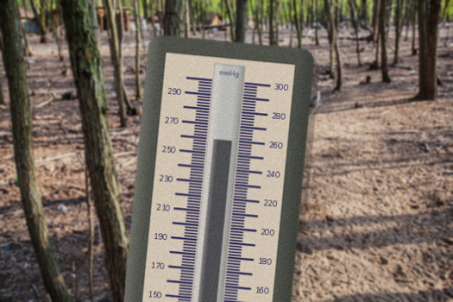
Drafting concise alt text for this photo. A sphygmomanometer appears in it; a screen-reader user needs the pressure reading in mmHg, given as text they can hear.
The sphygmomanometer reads 260 mmHg
